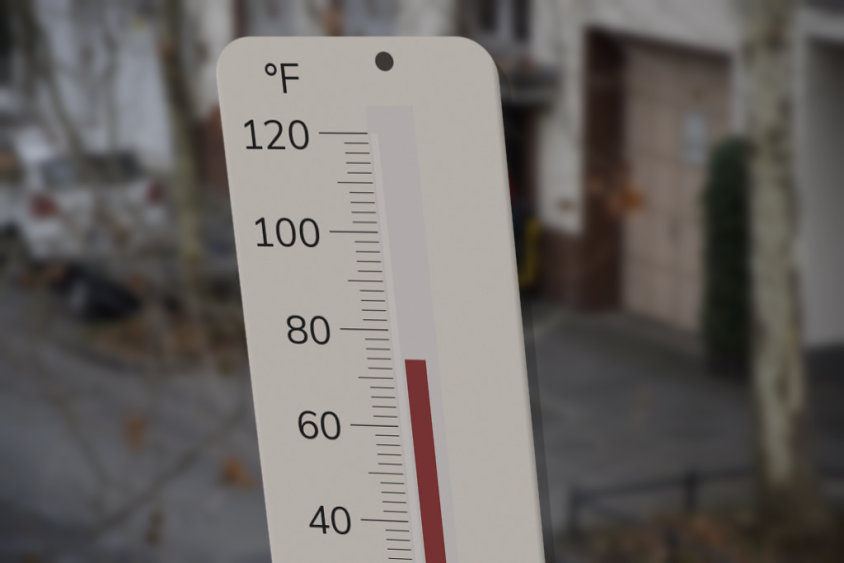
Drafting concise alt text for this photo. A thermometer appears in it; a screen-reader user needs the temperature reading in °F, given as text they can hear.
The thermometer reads 74 °F
